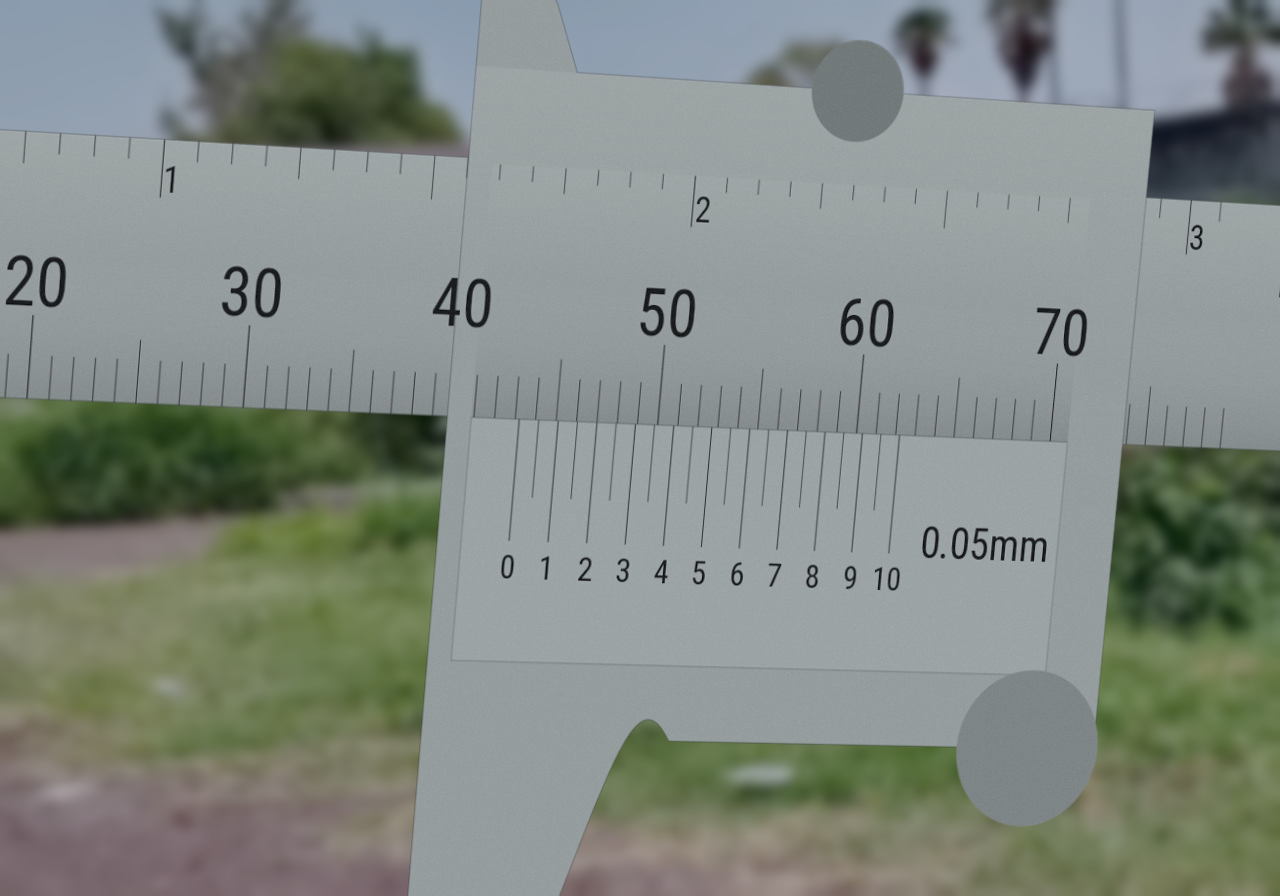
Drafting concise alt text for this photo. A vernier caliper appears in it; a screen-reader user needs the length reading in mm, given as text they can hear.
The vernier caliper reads 43.2 mm
